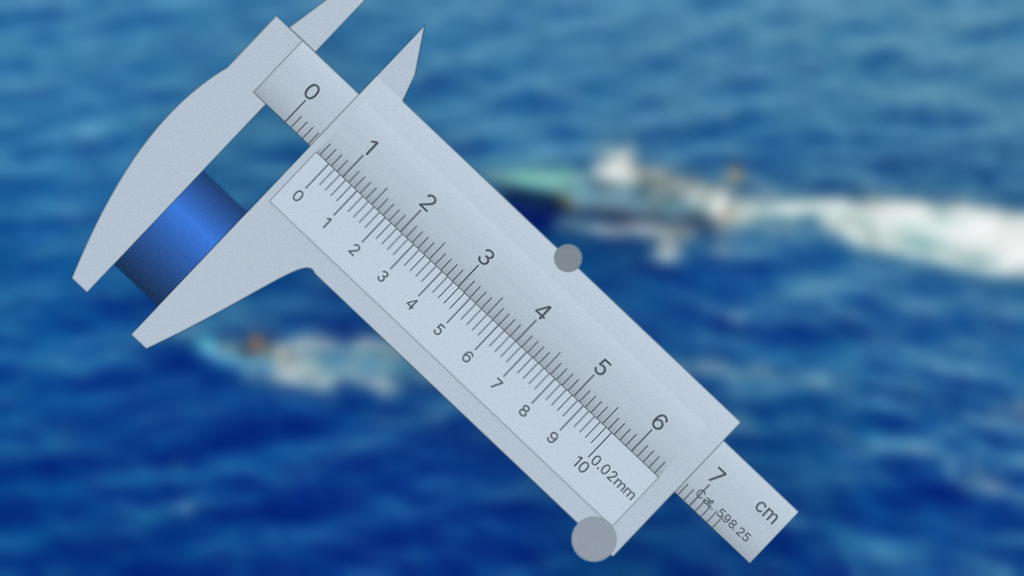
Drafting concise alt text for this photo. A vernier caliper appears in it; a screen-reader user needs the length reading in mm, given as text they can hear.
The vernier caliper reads 7.6 mm
